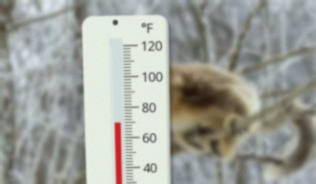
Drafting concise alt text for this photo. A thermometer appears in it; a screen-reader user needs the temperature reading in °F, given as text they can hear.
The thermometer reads 70 °F
